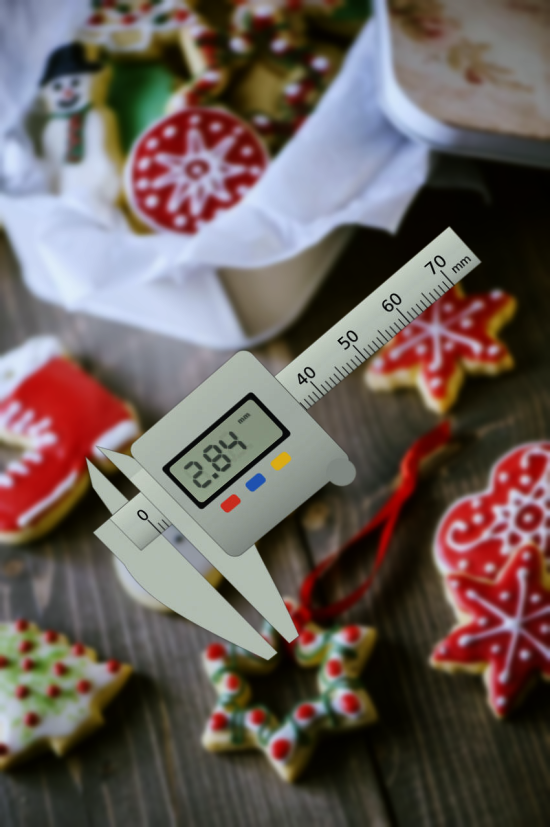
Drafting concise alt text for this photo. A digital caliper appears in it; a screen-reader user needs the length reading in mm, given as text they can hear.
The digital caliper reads 2.84 mm
